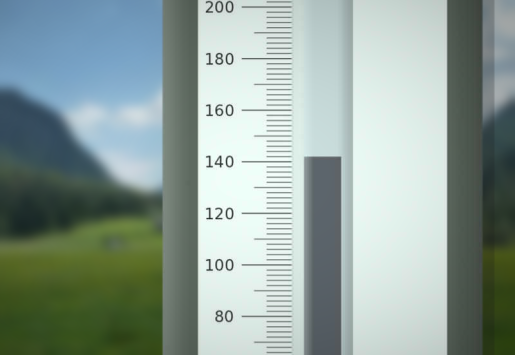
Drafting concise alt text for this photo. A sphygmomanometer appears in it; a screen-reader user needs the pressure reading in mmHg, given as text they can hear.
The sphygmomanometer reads 142 mmHg
